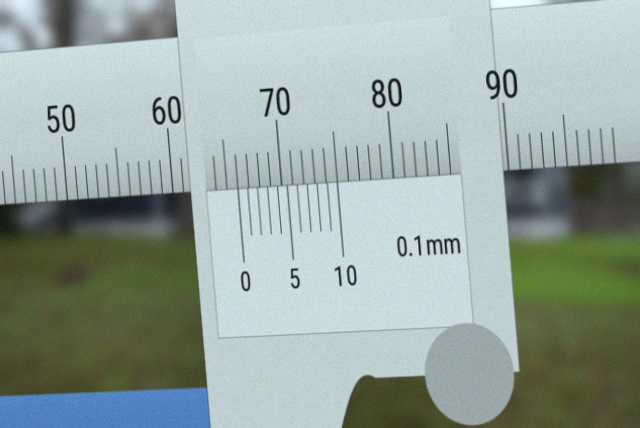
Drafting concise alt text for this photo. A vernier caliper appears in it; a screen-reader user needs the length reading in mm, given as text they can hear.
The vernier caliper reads 66.0 mm
